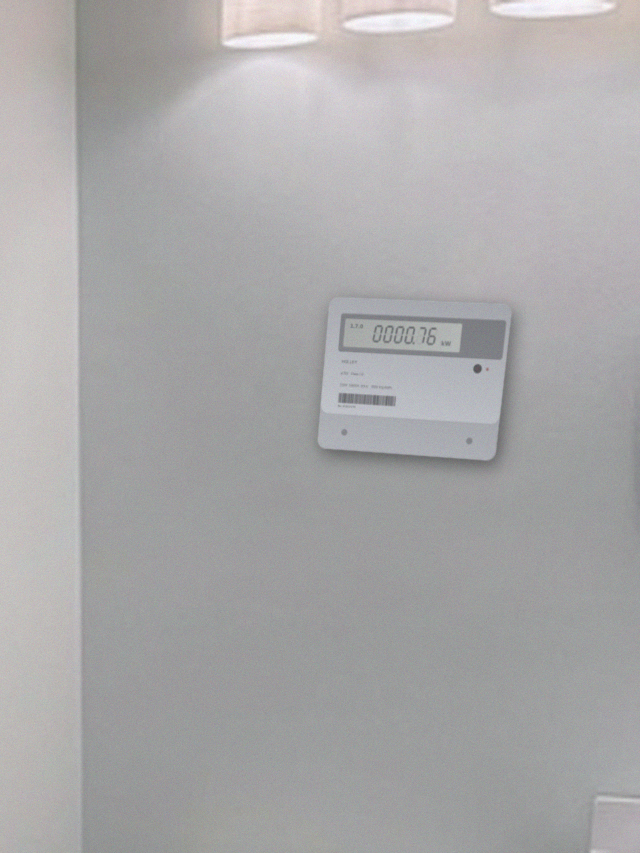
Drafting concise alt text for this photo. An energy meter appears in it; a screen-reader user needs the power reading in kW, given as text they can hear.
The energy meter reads 0.76 kW
